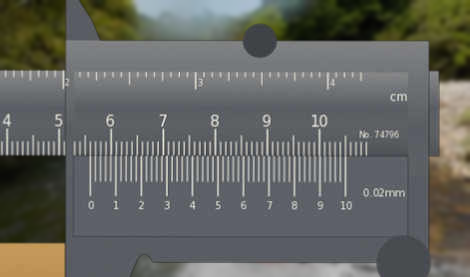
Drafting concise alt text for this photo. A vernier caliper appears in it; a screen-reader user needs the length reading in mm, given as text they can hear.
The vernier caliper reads 56.0 mm
